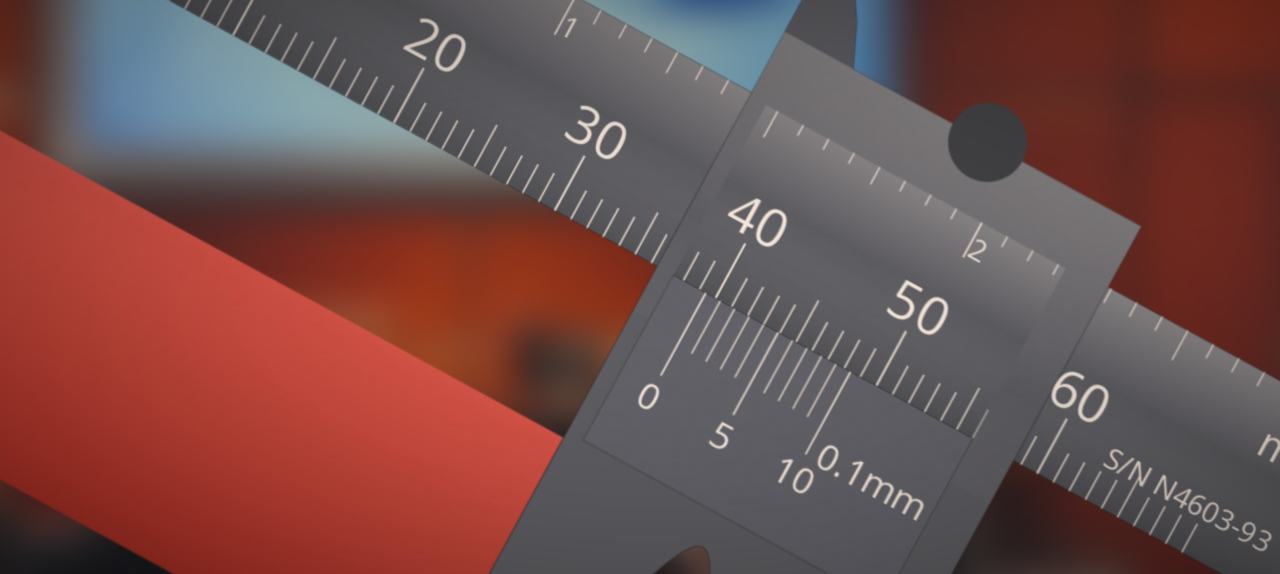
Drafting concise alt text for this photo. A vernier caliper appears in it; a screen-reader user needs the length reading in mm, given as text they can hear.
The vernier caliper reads 39.4 mm
